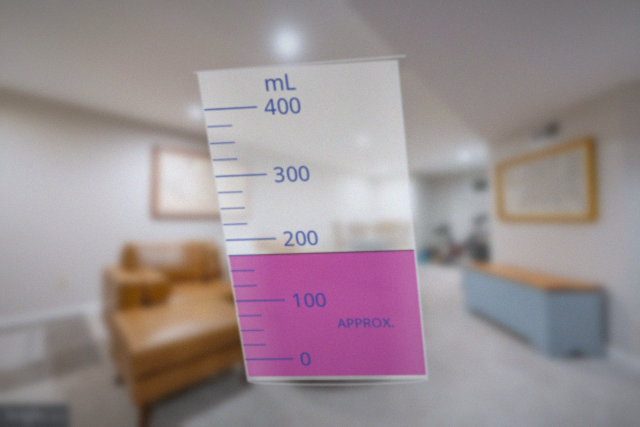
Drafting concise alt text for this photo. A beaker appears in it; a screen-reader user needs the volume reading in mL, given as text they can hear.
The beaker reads 175 mL
